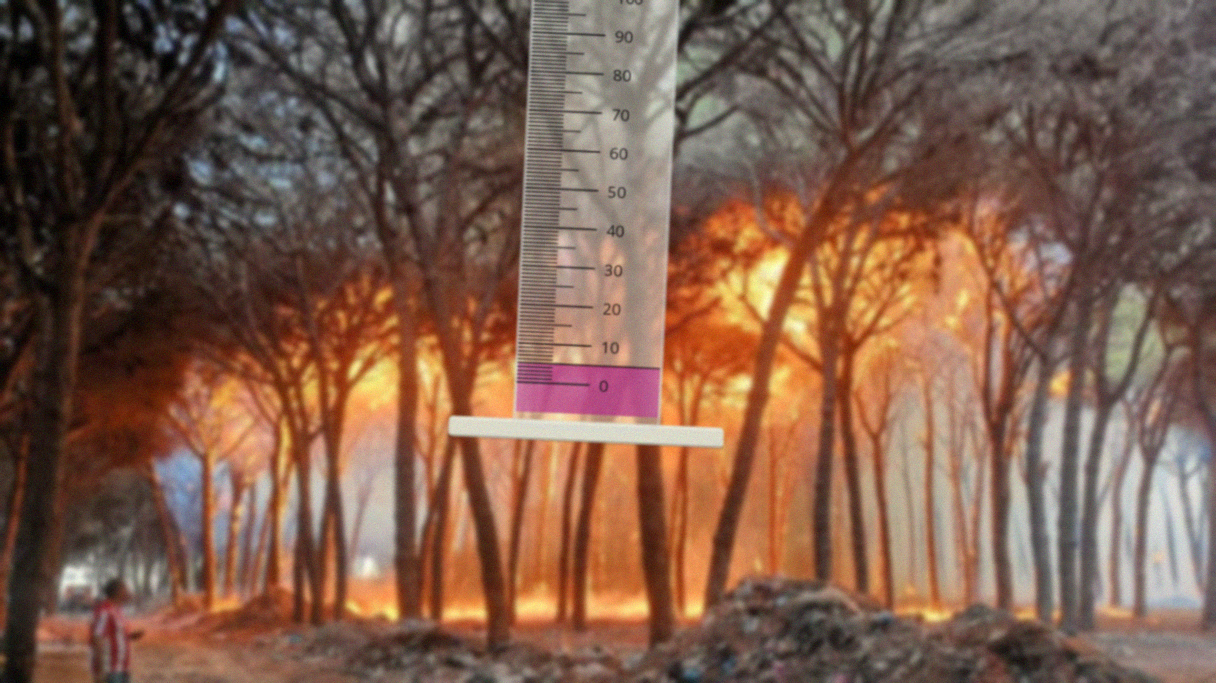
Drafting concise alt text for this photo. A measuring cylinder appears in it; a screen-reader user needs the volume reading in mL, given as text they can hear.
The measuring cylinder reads 5 mL
